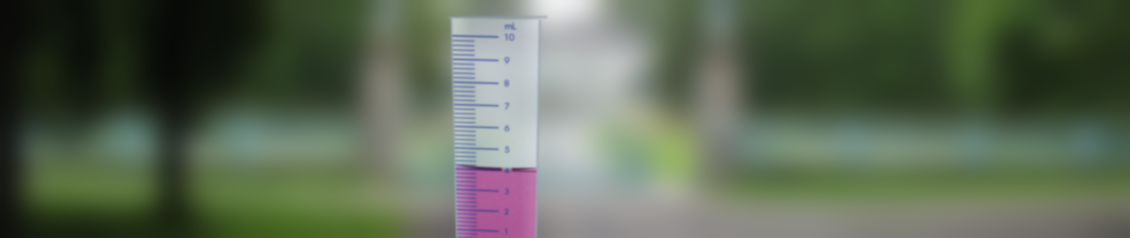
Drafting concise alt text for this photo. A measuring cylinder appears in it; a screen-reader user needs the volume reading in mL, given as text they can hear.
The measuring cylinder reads 4 mL
